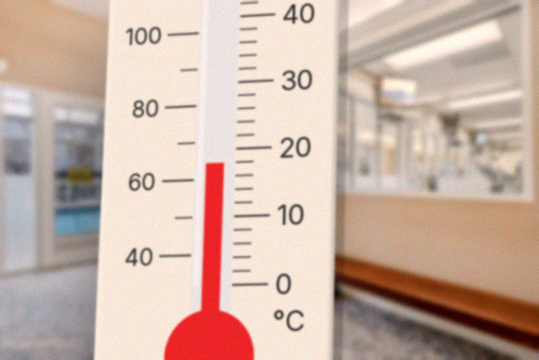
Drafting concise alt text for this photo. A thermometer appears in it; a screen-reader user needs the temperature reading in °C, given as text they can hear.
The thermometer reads 18 °C
